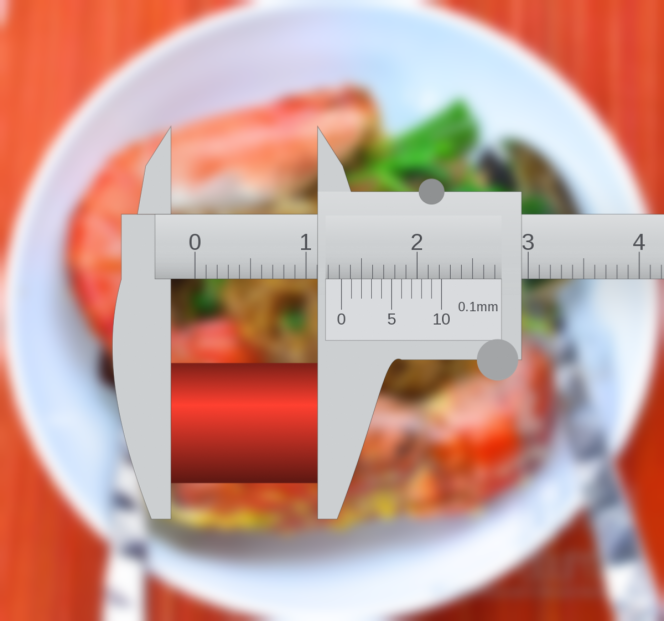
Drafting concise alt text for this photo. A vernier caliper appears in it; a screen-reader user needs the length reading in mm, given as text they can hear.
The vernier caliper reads 13.2 mm
